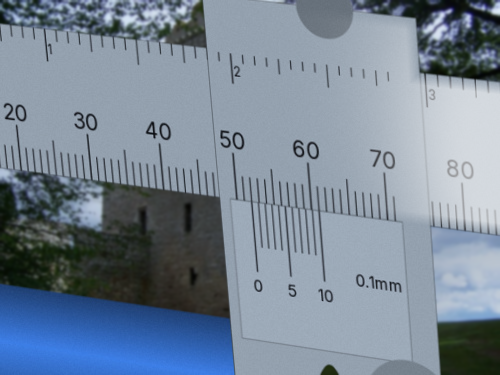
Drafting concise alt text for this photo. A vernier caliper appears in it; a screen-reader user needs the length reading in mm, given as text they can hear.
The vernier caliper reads 52.0 mm
